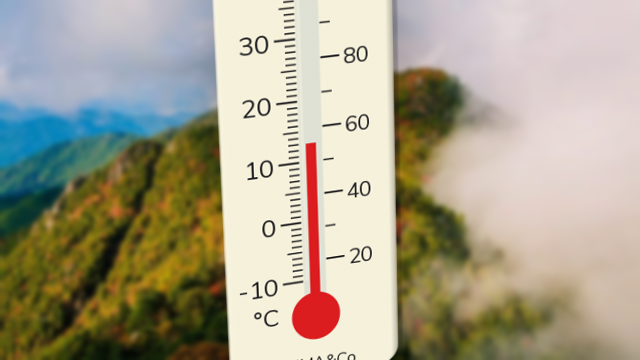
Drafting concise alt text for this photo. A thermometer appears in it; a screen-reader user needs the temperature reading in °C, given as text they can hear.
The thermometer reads 13 °C
